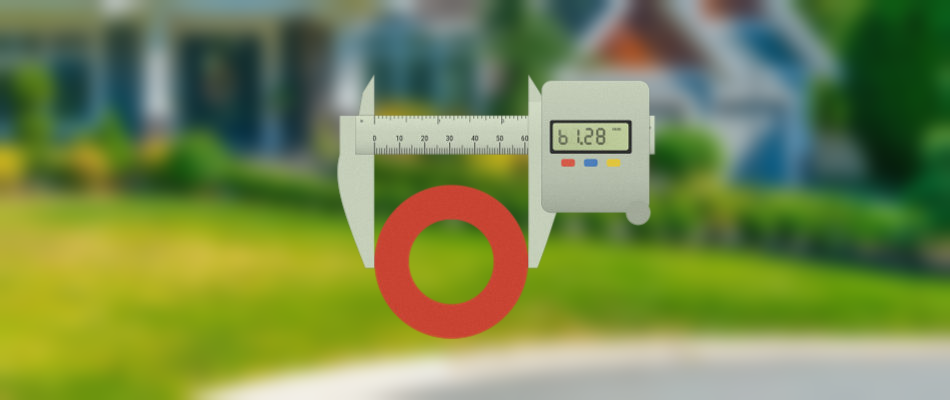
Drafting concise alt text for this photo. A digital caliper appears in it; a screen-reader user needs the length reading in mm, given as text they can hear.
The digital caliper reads 61.28 mm
